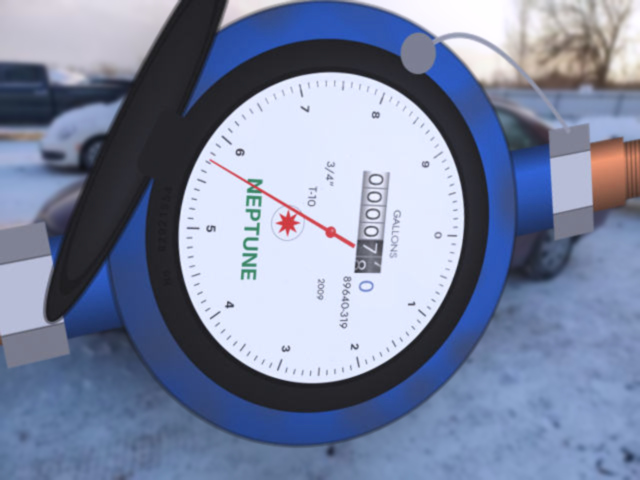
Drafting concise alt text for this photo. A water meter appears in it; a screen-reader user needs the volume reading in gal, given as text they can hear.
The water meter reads 775.7 gal
